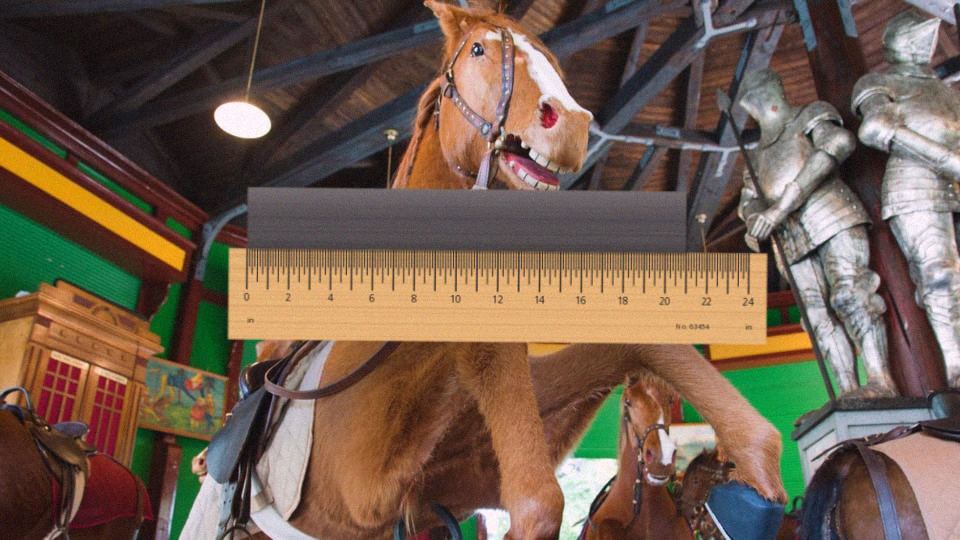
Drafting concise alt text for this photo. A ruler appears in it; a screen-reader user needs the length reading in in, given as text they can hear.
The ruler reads 21 in
